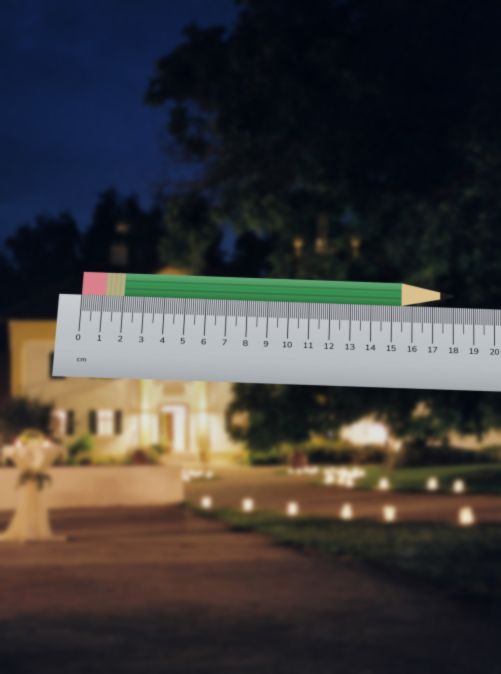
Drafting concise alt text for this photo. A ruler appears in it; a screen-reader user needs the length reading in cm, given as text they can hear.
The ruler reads 18 cm
